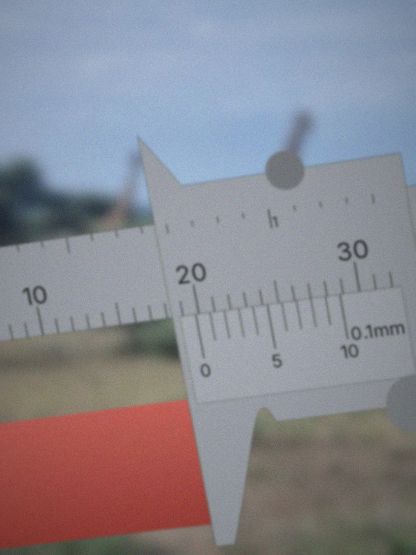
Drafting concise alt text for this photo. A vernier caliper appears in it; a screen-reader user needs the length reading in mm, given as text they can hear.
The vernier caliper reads 19.8 mm
